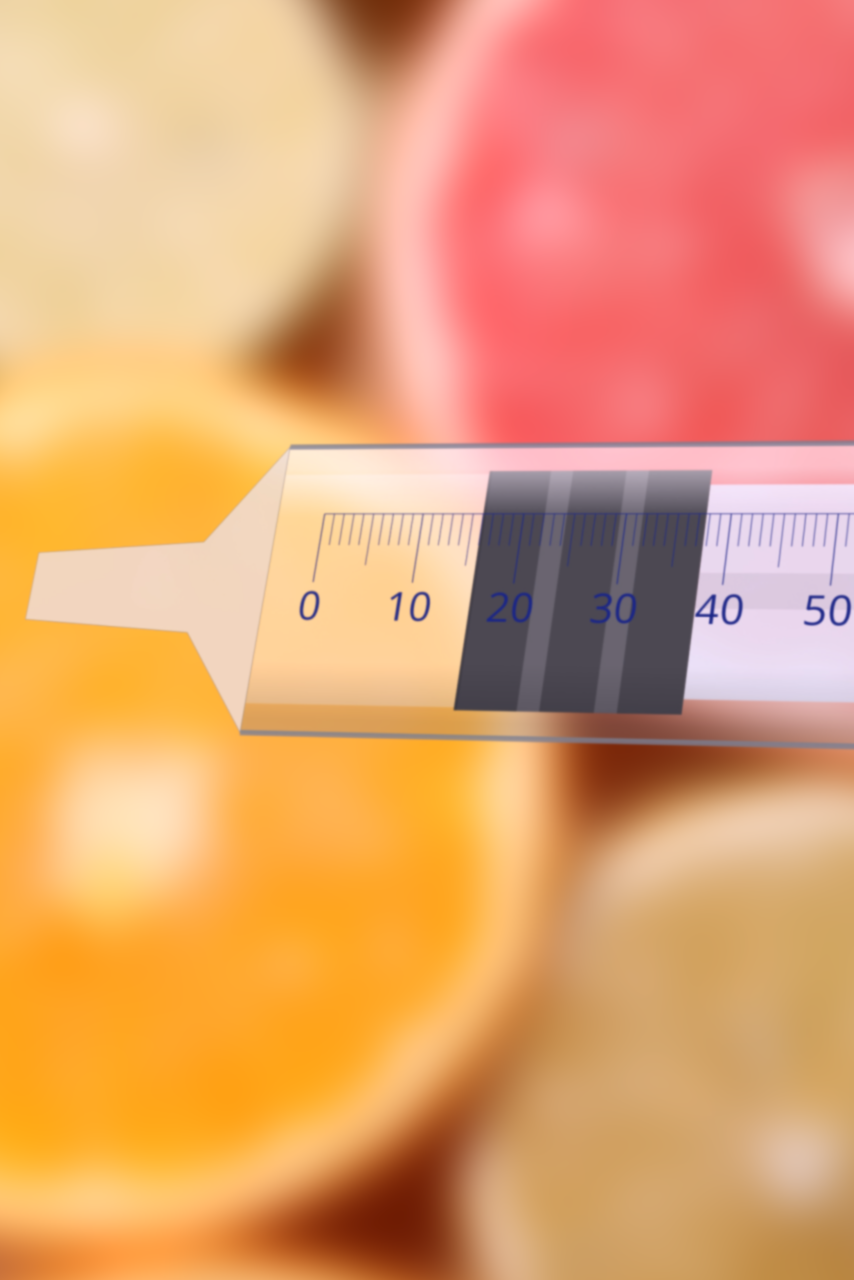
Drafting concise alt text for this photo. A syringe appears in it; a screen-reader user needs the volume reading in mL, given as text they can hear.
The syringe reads 16 mL
